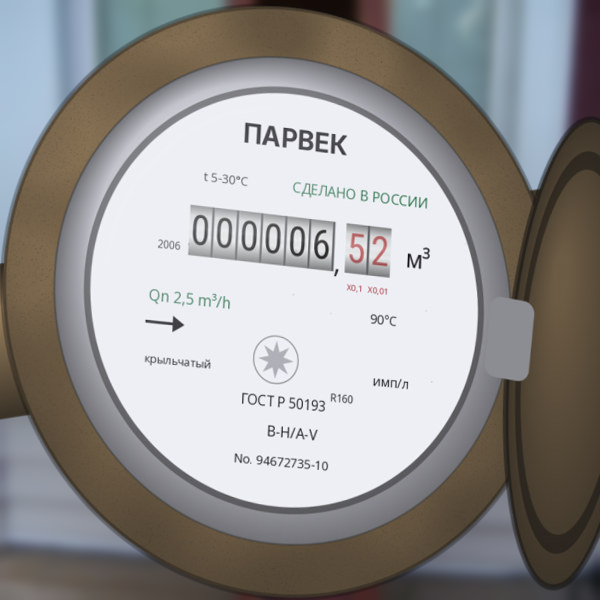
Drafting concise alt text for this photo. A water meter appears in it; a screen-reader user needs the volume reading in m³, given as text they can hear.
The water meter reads 6.52 m³
